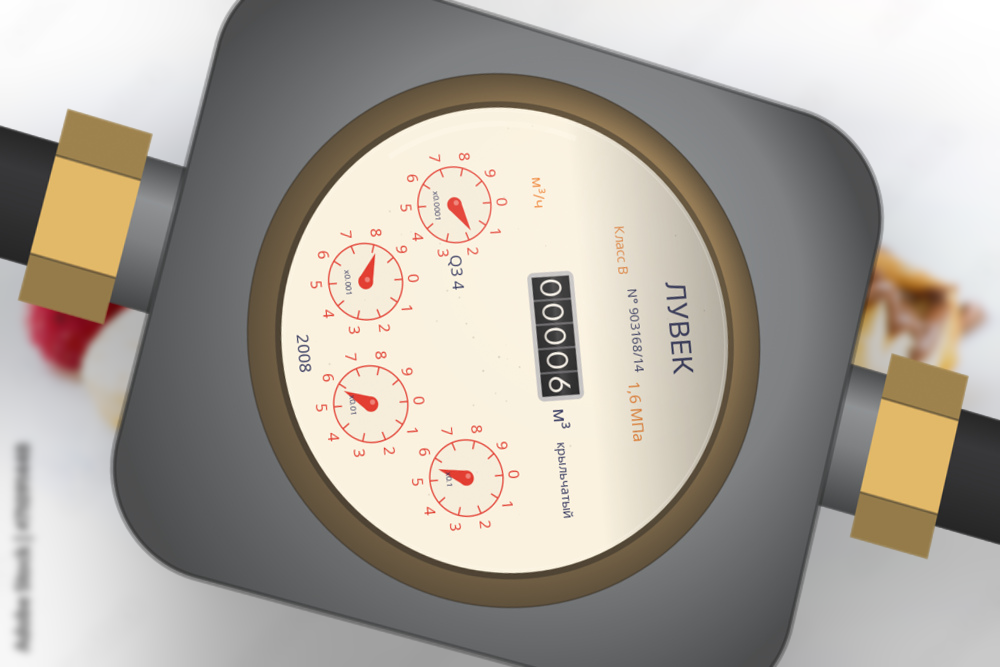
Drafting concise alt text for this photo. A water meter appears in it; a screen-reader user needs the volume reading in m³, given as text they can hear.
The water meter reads 6.5581 m³
